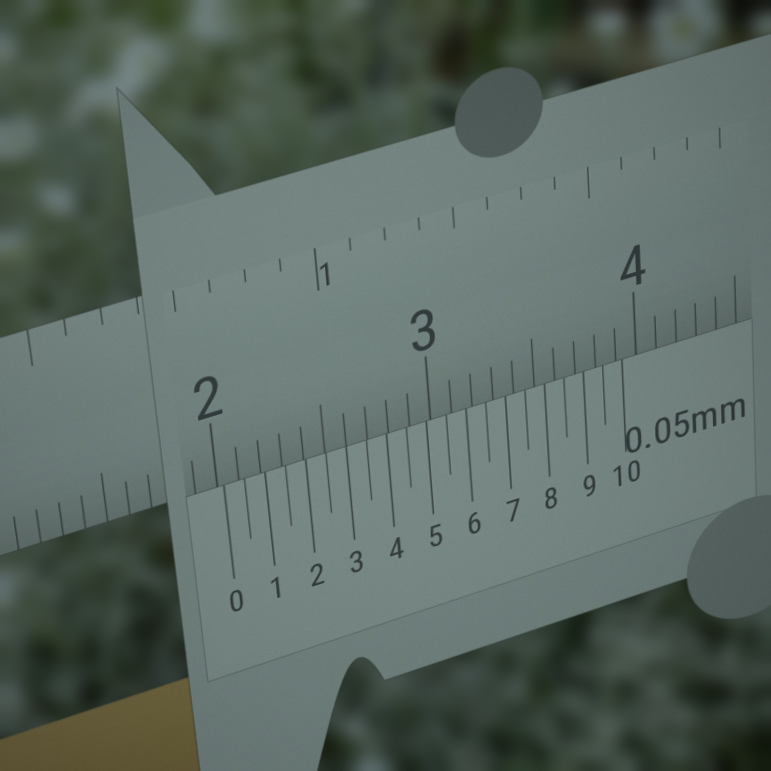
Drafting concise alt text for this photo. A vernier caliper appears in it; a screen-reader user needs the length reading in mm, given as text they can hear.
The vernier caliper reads 20.3 mm
